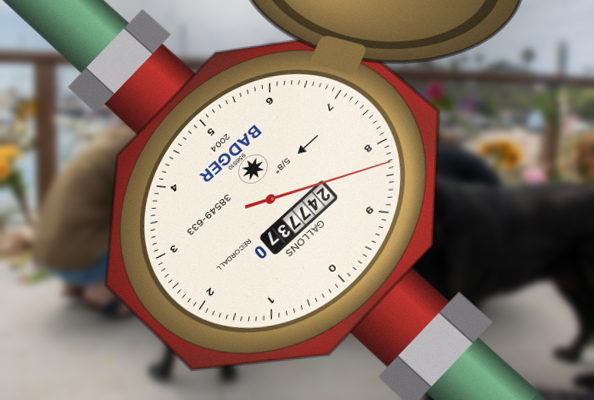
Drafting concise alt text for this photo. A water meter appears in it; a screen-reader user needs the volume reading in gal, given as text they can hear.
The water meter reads 2477368.3 gal
